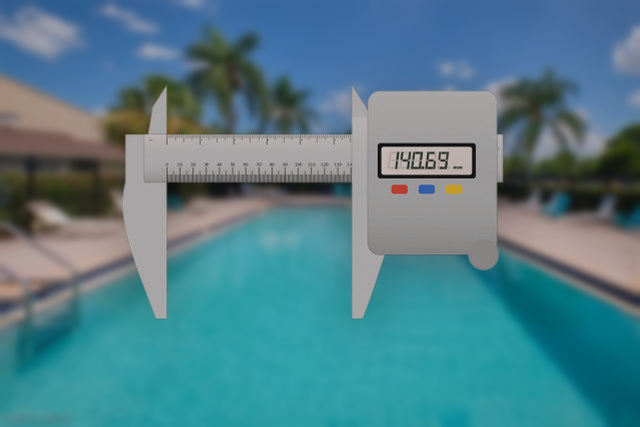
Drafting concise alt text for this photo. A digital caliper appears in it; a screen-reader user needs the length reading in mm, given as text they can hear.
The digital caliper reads 140.69 mm
